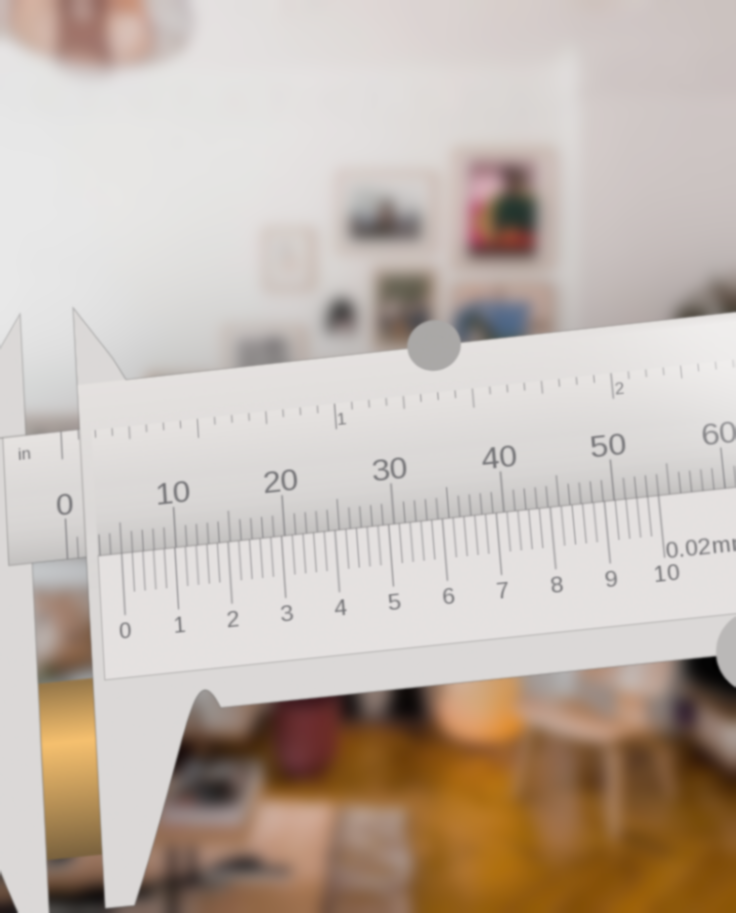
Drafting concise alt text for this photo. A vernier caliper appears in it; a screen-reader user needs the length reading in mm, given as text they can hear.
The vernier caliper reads 5.0 mm
